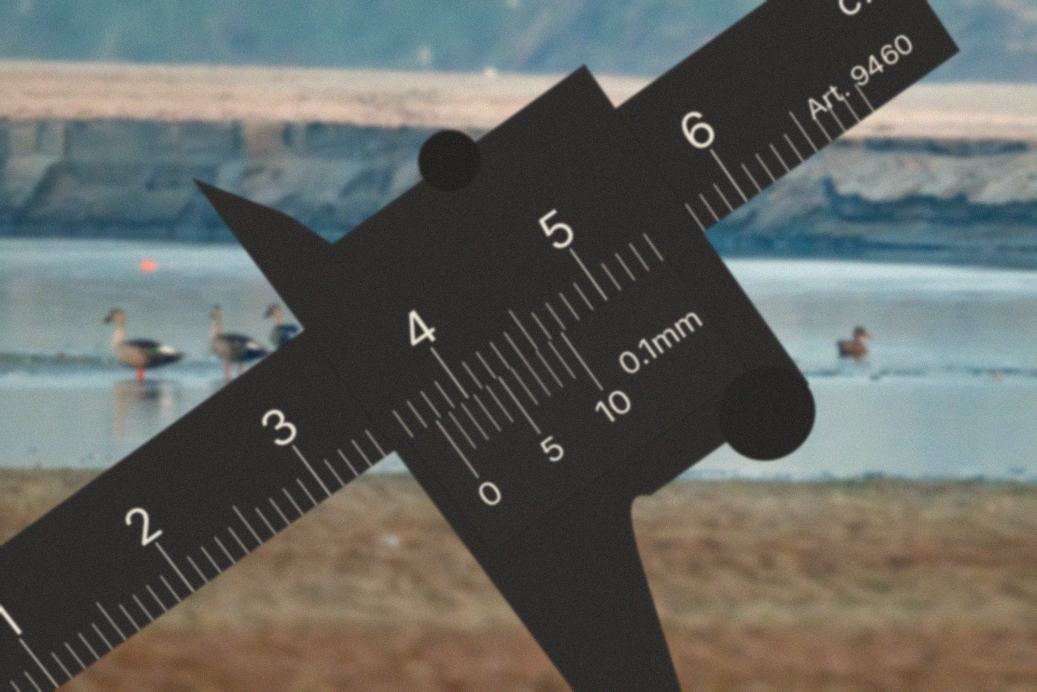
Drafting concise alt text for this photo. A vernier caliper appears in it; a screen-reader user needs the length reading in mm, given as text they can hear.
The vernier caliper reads 37.7 mm
